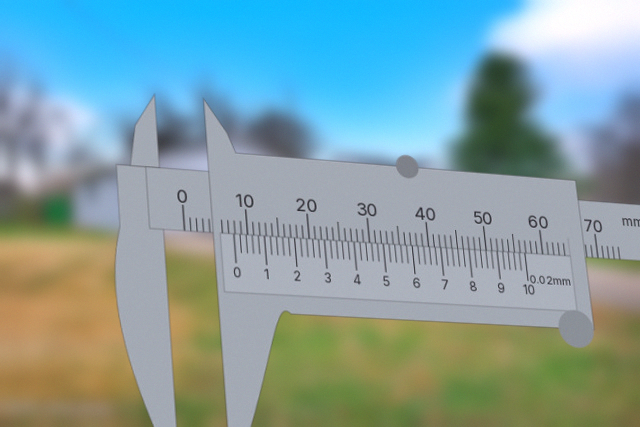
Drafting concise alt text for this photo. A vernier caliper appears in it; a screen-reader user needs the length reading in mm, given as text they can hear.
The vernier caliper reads 7.8 mm
